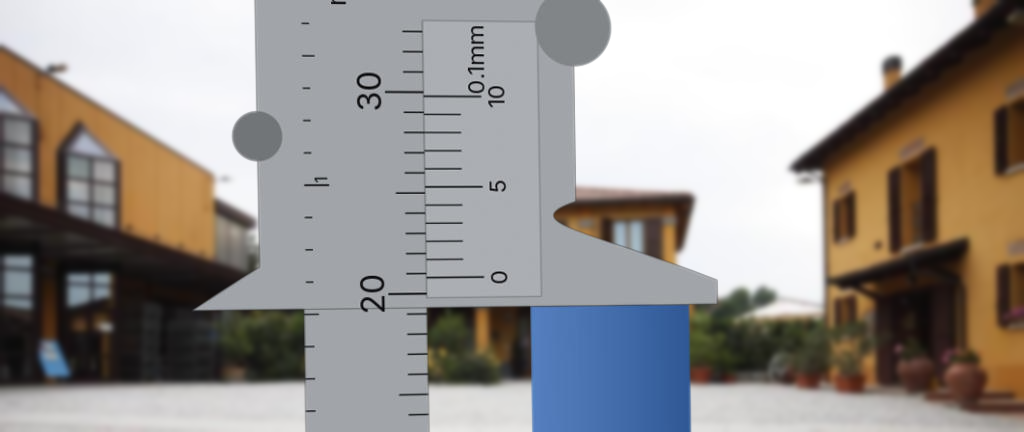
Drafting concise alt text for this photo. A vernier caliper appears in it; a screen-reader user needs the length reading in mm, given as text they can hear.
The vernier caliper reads 20.8 mm
